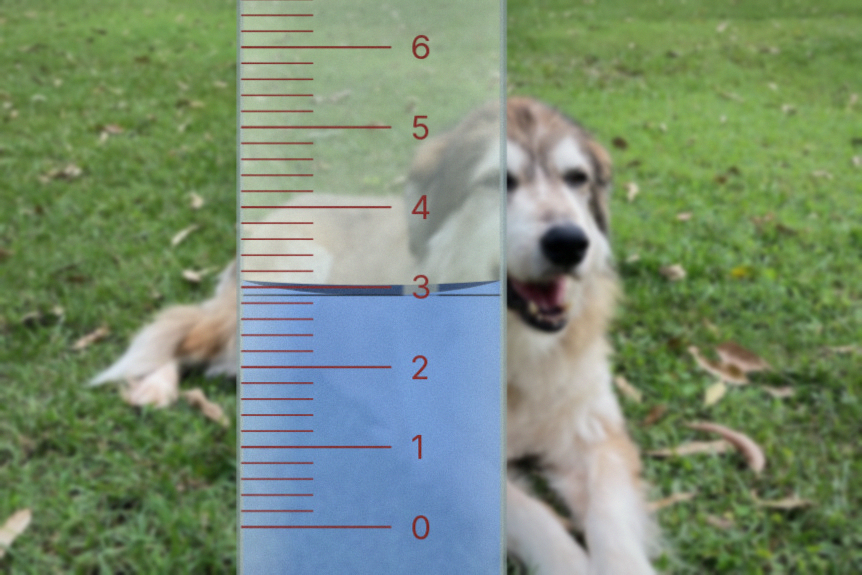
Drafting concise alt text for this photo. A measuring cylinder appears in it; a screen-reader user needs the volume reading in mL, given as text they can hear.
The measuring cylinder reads 2.9 mL
